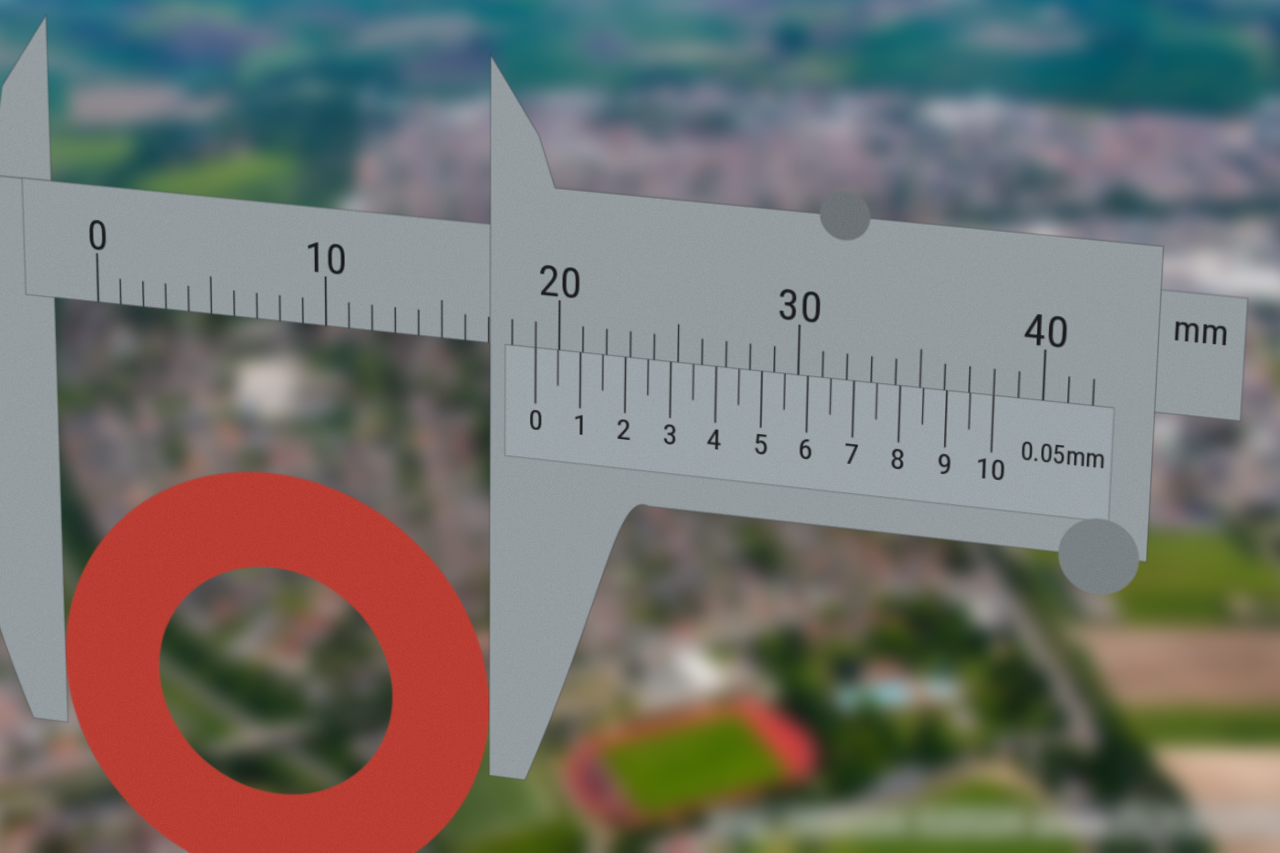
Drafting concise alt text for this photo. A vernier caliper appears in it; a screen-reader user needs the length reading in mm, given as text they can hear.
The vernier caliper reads 19.0 mm
